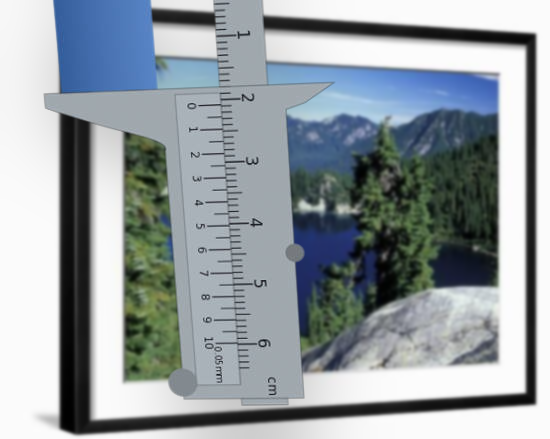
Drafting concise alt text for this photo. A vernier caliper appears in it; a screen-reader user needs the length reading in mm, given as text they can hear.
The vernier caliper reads 20.8 mm
